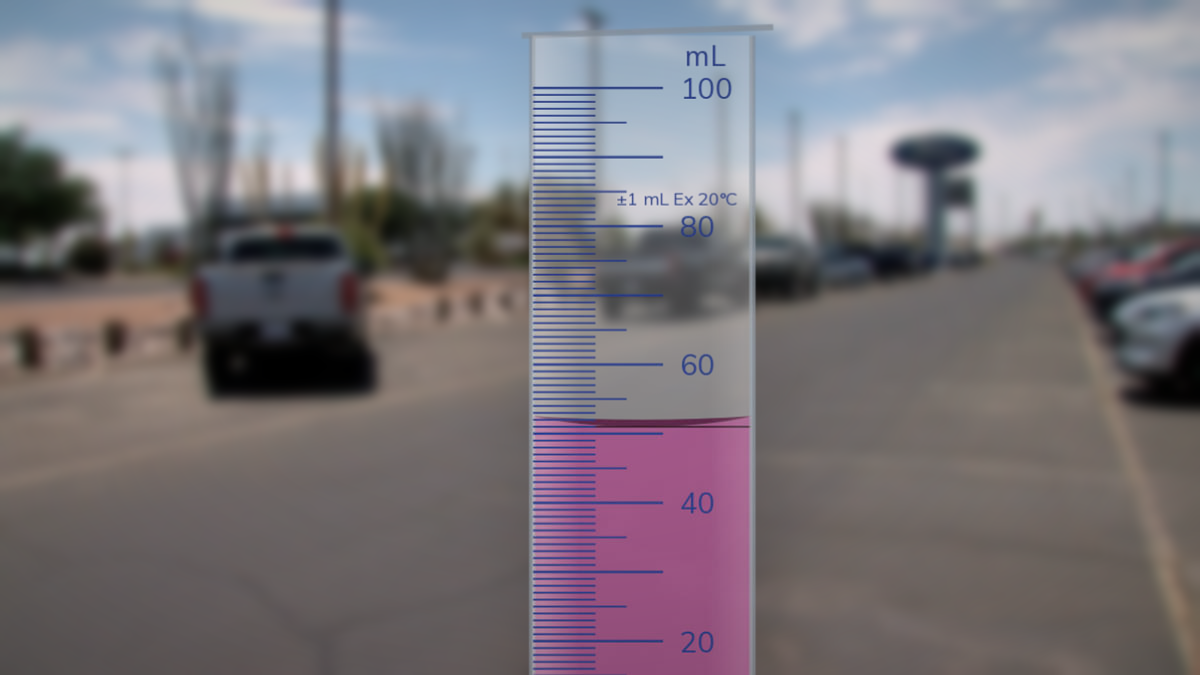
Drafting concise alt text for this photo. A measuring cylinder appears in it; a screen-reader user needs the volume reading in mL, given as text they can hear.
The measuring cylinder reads 51 mL
